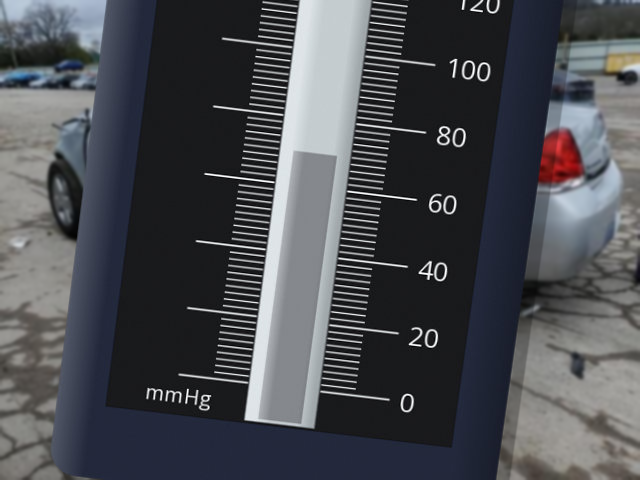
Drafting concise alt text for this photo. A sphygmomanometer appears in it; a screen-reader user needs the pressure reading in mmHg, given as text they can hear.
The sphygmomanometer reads 70 mmHg
